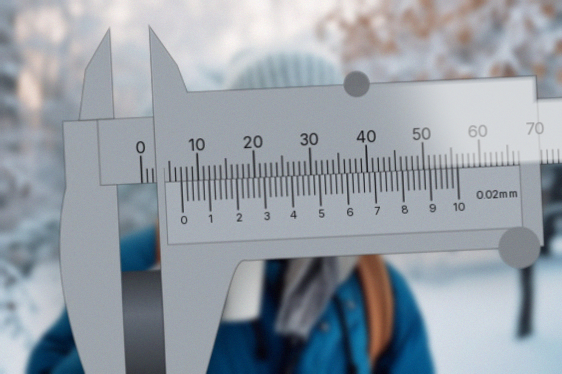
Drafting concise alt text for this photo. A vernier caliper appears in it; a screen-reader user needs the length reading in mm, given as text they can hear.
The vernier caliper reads 7.0 mm
